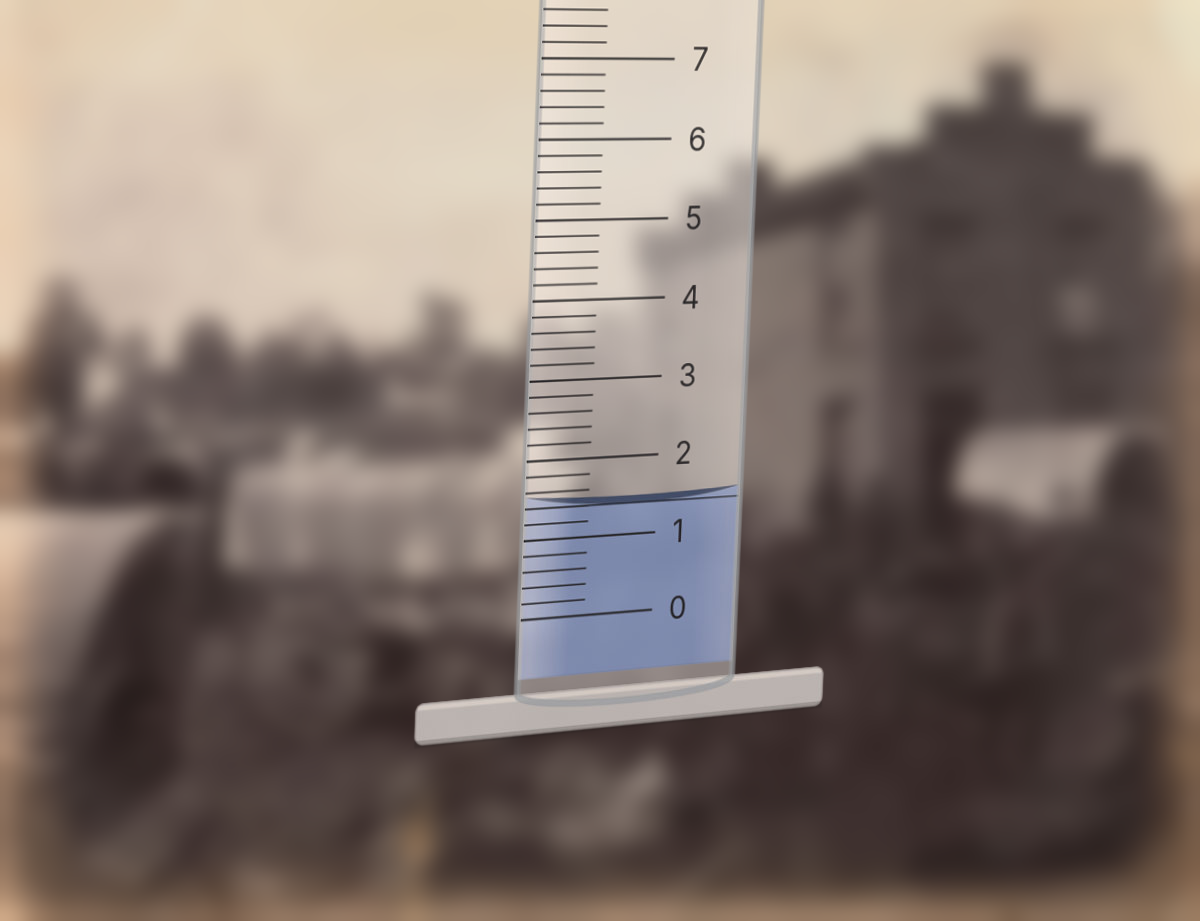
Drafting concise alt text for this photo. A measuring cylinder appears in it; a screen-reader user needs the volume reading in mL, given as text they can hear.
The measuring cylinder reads 1.4 mL
